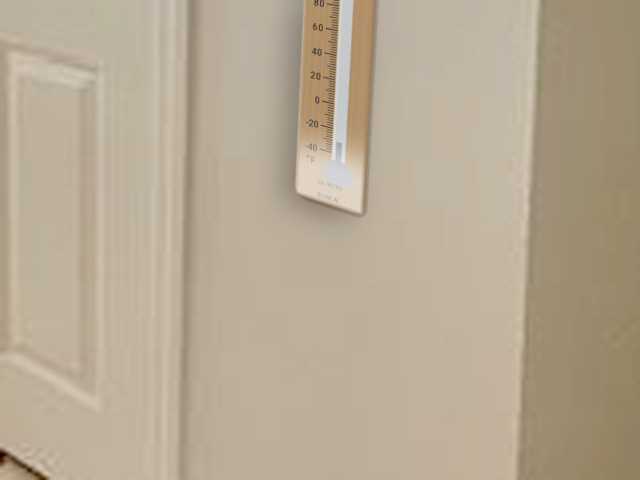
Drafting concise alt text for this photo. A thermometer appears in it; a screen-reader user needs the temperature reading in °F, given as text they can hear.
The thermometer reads -30 °F
